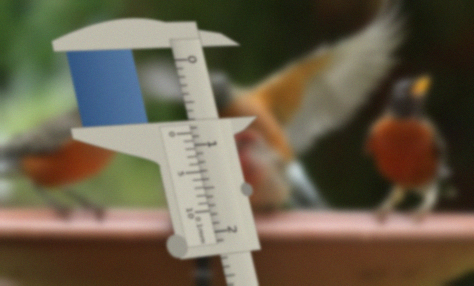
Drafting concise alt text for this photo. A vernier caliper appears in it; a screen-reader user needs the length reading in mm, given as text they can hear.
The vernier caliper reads 8.6 mm
